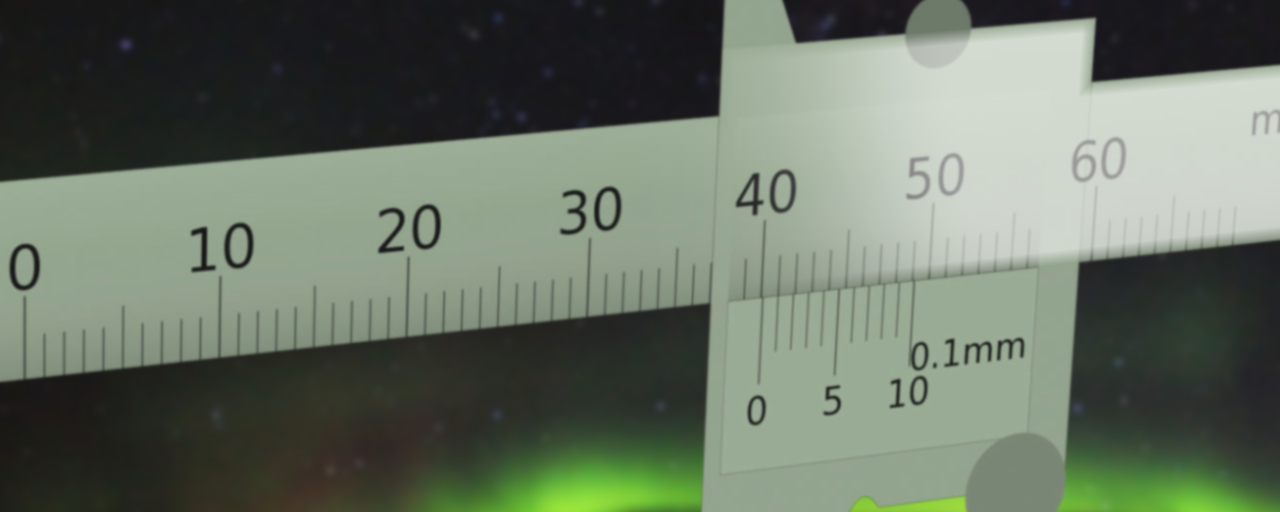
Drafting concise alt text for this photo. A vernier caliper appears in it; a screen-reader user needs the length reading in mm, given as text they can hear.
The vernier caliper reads 40.1 mm
